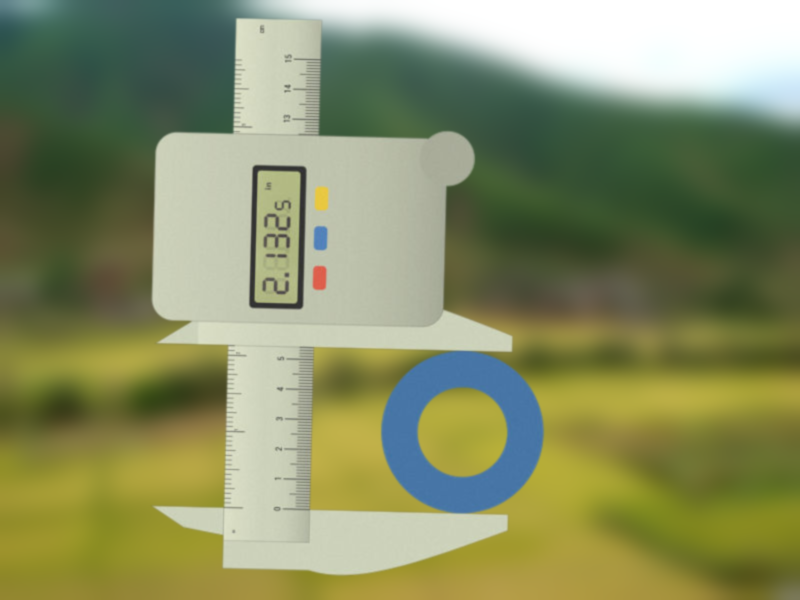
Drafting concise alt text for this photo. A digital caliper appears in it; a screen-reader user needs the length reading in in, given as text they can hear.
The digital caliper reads 2.1325 in
